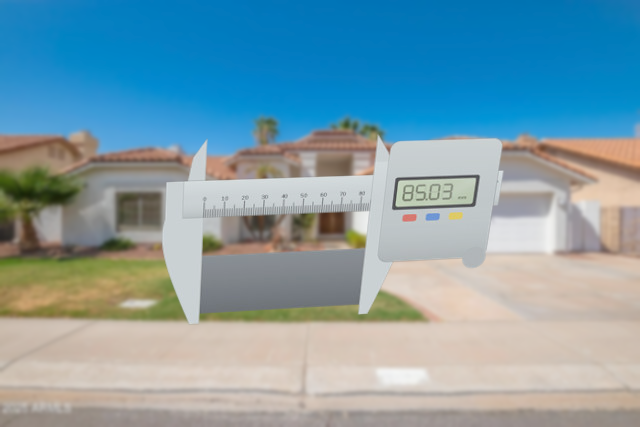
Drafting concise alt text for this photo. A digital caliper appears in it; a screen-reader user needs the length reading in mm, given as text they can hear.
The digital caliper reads 85.03 mm
